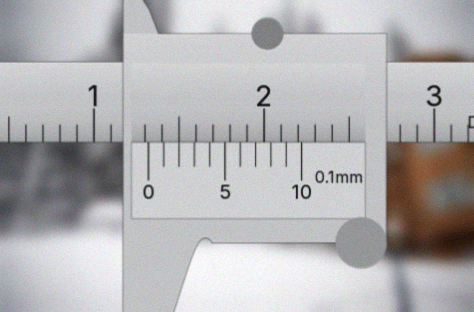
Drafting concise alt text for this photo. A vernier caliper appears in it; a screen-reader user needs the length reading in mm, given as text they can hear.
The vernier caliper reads 13.2 mm
